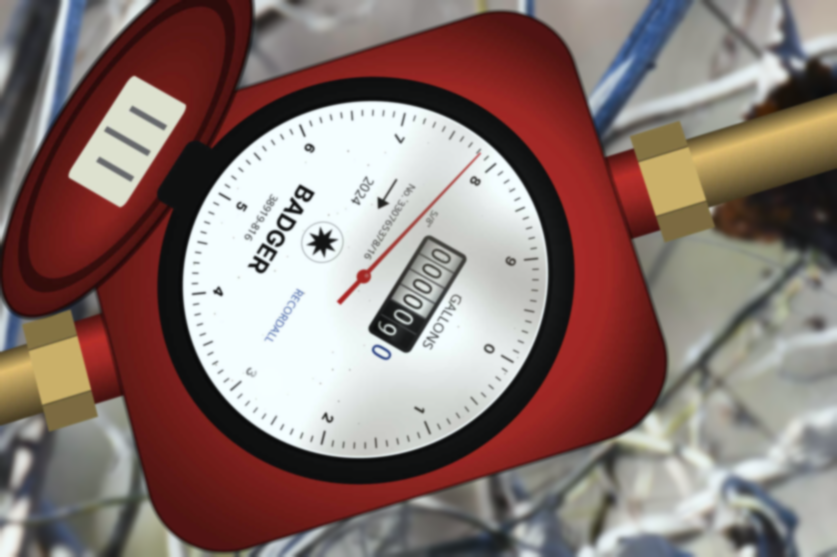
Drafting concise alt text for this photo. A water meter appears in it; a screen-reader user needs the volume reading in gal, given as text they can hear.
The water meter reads 87.8 gal
